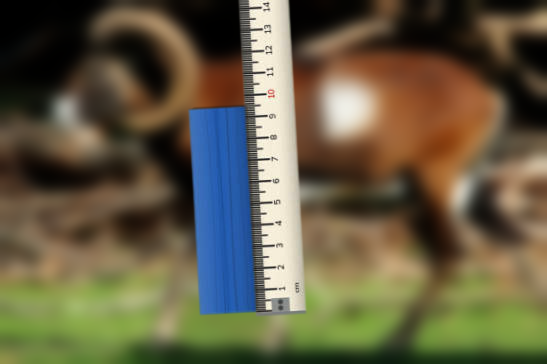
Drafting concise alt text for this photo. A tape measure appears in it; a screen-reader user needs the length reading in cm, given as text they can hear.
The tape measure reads 9.5 cm
